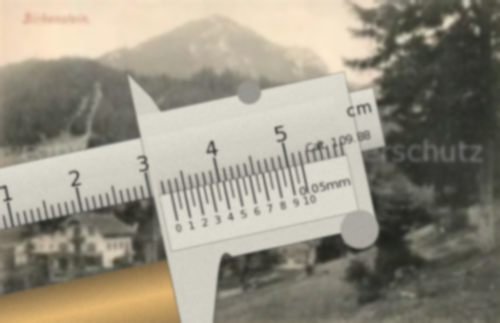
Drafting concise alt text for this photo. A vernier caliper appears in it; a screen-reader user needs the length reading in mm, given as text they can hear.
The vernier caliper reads 33.0 mm
